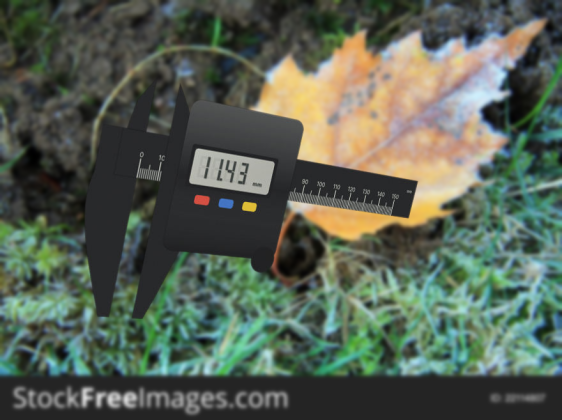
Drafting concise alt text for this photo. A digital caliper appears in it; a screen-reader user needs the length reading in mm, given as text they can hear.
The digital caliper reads 11.43 mm
